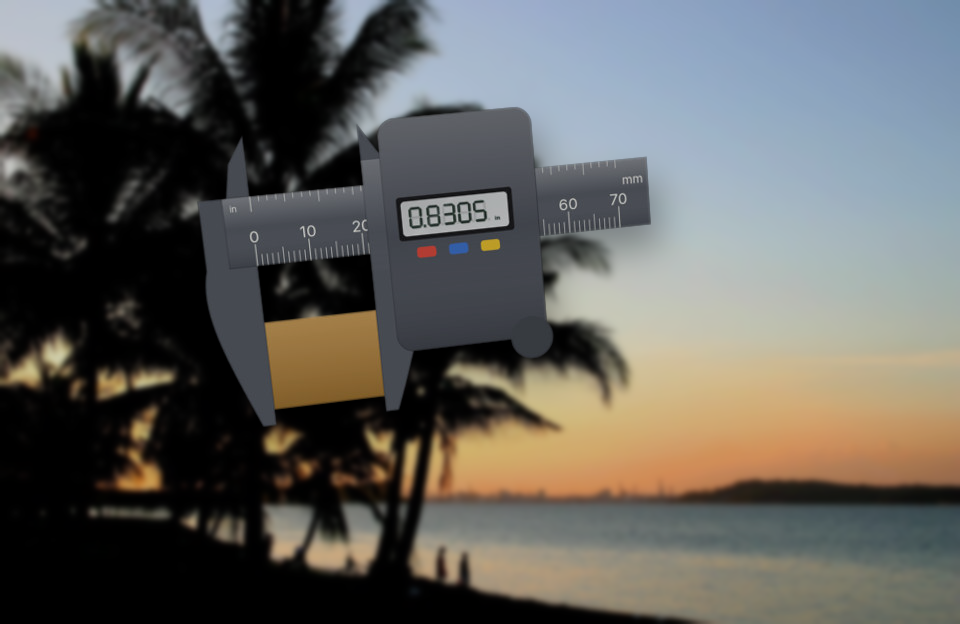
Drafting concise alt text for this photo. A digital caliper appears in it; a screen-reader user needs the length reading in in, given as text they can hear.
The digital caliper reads 0.8305 in
